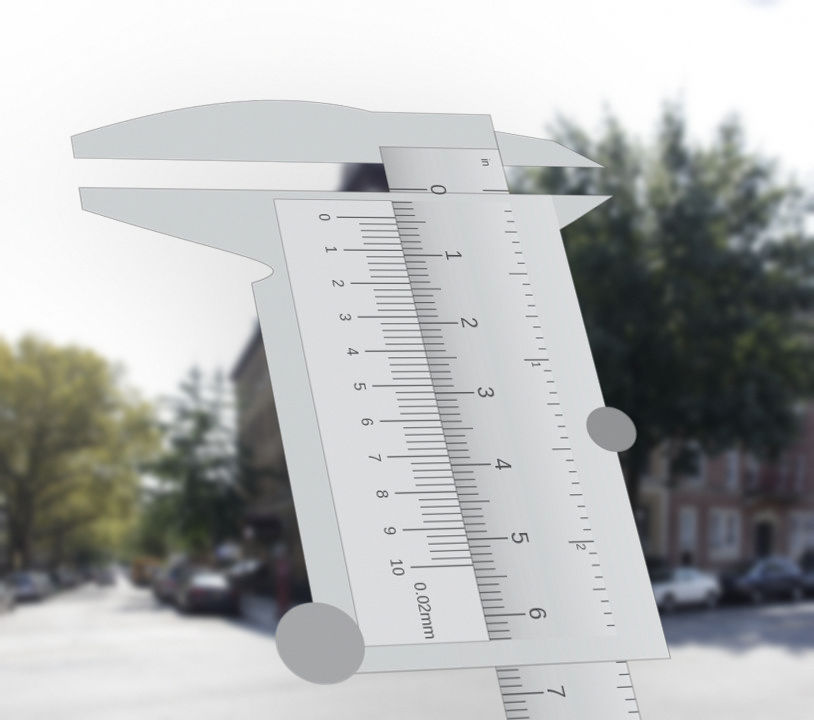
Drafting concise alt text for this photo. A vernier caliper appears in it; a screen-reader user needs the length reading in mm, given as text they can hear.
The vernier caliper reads 4.4 mm
